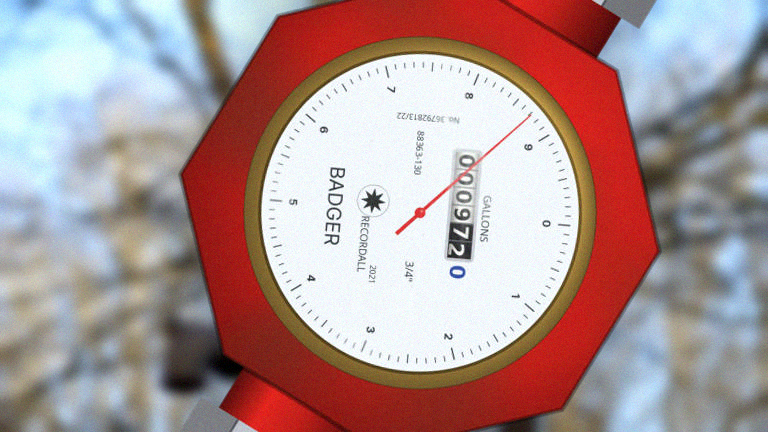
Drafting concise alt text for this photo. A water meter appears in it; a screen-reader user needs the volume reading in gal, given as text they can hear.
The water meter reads 9718.7 gal
